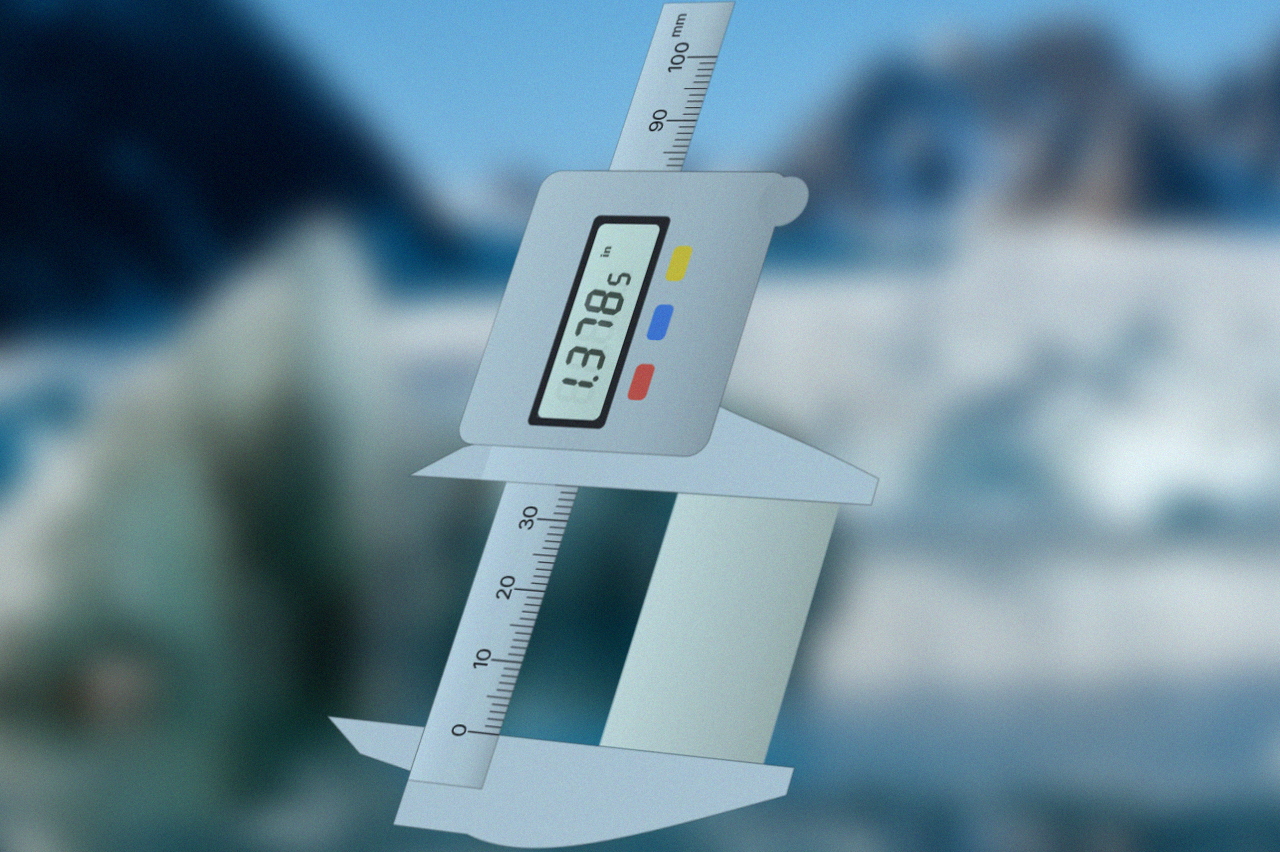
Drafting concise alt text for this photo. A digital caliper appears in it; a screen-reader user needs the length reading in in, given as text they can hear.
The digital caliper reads 1.3785 in
